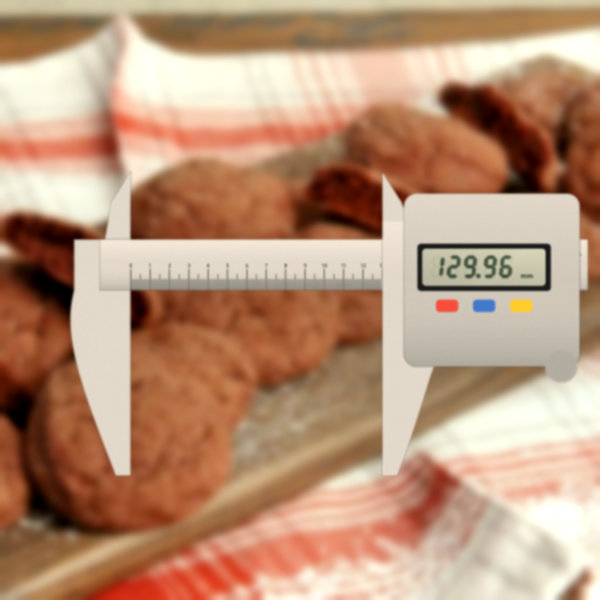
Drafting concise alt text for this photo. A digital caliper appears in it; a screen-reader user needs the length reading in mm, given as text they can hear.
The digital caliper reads 129.96 mm
